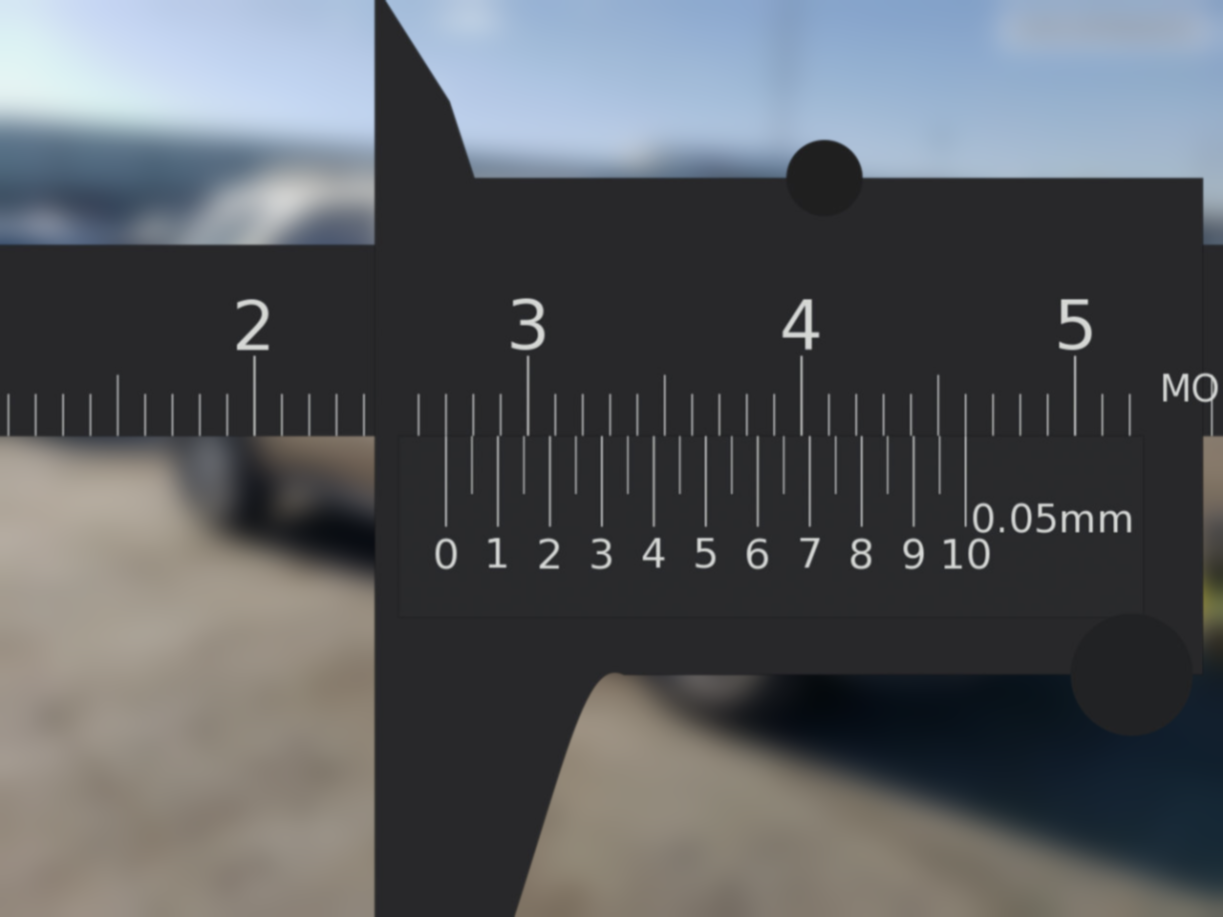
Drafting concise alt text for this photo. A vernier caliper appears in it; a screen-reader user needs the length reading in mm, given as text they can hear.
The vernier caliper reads 27.00 mm
